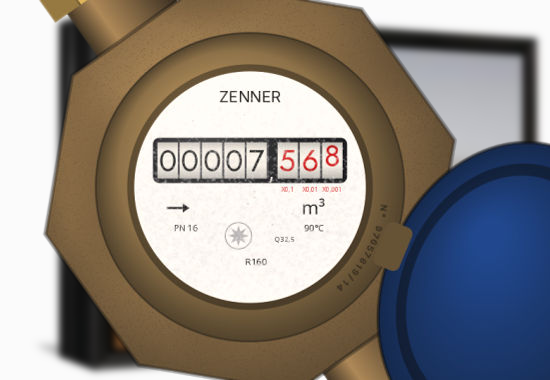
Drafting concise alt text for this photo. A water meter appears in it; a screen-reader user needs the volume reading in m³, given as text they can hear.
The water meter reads 7.568 m³
